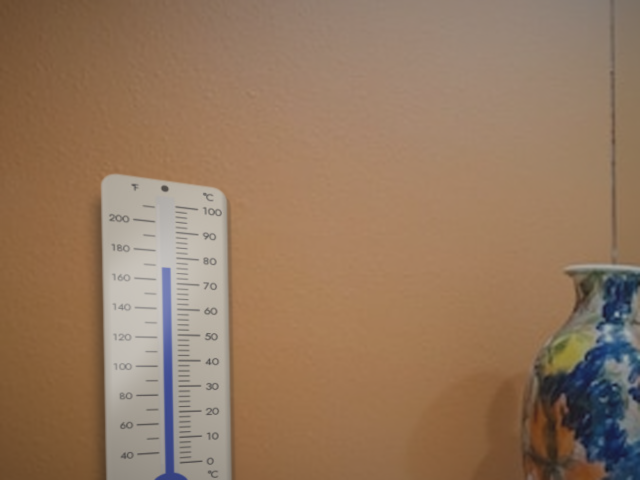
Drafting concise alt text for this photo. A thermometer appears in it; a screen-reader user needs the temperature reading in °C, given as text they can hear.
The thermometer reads 76 °C
